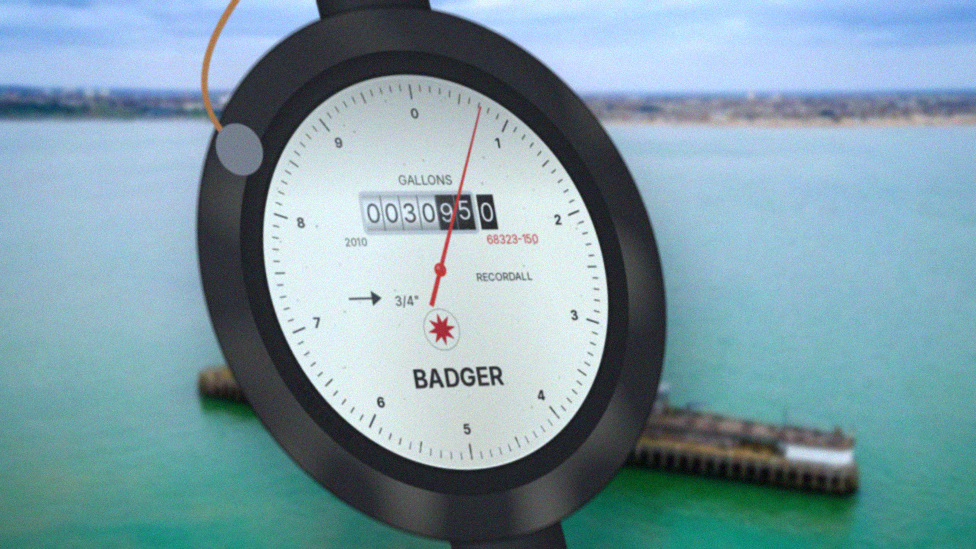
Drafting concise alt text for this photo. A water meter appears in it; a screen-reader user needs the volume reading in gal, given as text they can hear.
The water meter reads 30950.7 gal
